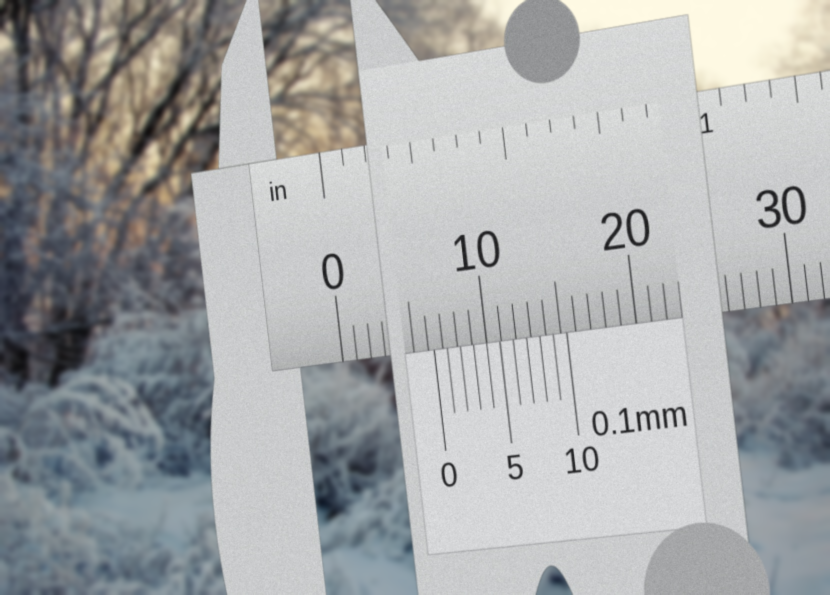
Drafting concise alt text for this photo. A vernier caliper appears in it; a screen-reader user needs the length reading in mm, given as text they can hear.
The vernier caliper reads 6.4 mm
